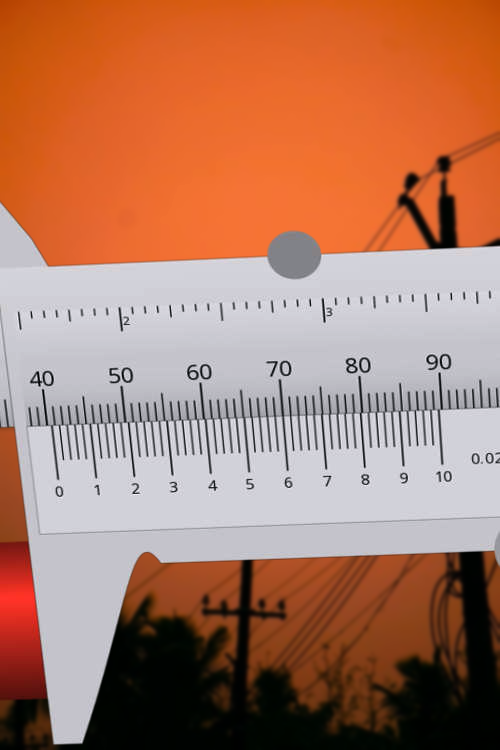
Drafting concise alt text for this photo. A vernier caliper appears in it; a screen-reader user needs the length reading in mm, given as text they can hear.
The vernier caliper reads 40.6 mm
